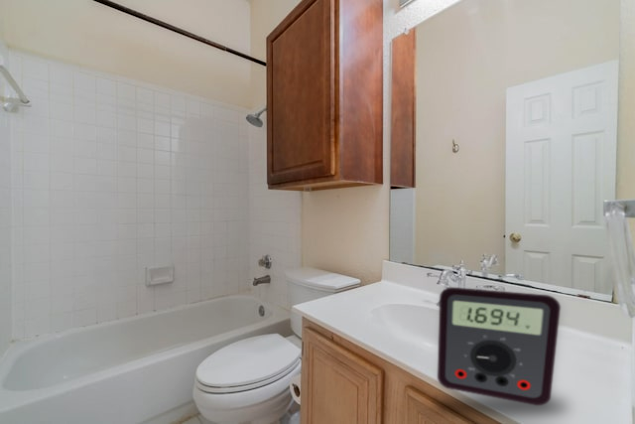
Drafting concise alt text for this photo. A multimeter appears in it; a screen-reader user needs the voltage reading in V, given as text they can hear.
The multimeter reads 1.694 V
